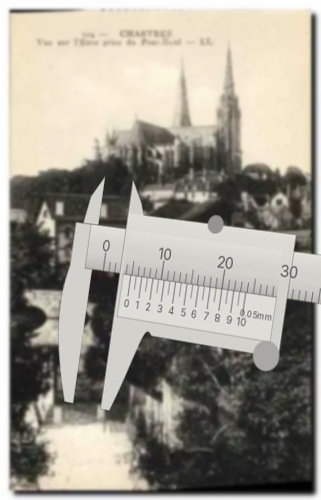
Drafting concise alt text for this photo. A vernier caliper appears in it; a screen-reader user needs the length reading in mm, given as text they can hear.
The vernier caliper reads 4.8 mm
